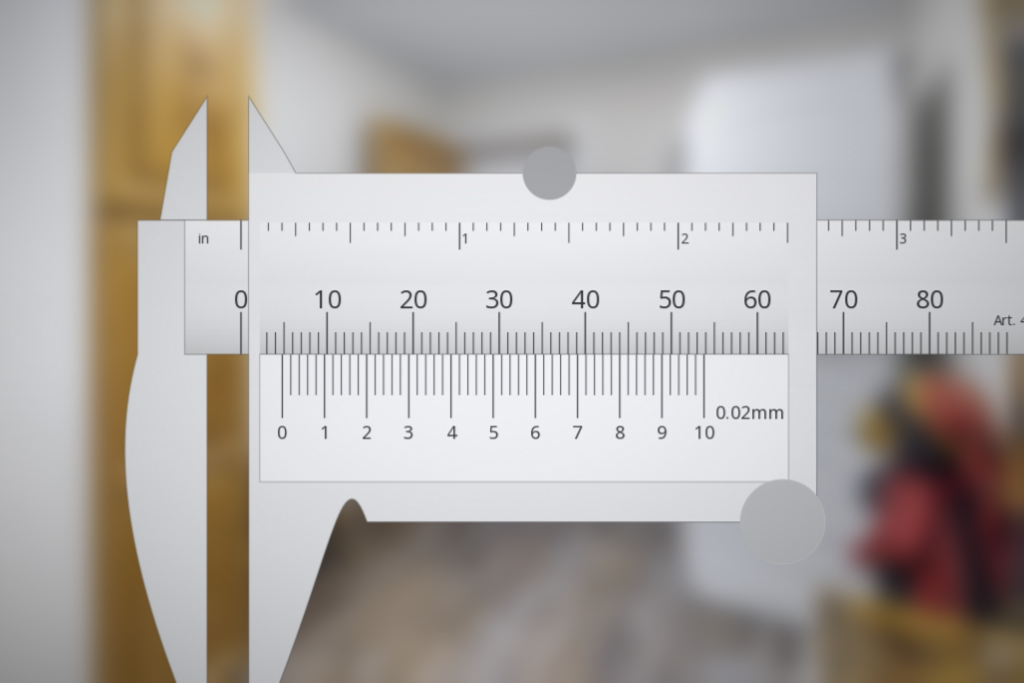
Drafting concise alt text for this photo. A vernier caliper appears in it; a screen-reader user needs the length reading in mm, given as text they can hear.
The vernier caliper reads 4.8 mm
